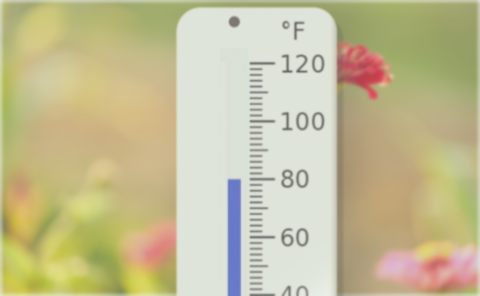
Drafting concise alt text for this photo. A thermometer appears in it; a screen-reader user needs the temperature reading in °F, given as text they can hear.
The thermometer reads 80 °F
